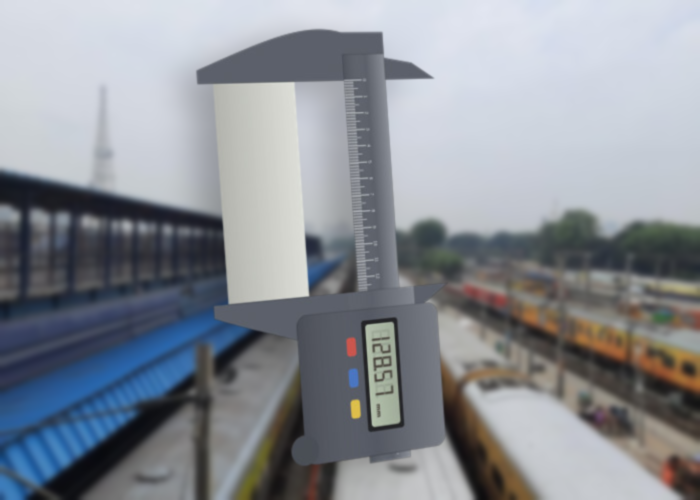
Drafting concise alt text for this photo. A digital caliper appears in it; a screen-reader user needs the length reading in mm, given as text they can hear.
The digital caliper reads 128.57 mm
